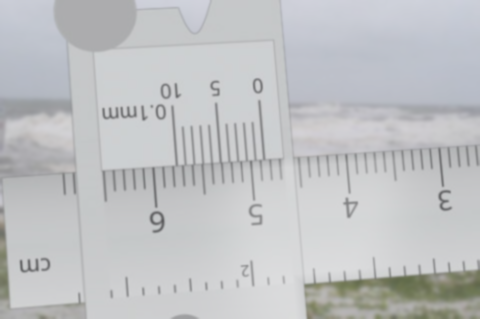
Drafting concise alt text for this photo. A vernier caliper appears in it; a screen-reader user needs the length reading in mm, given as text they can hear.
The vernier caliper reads 48.6 mm
